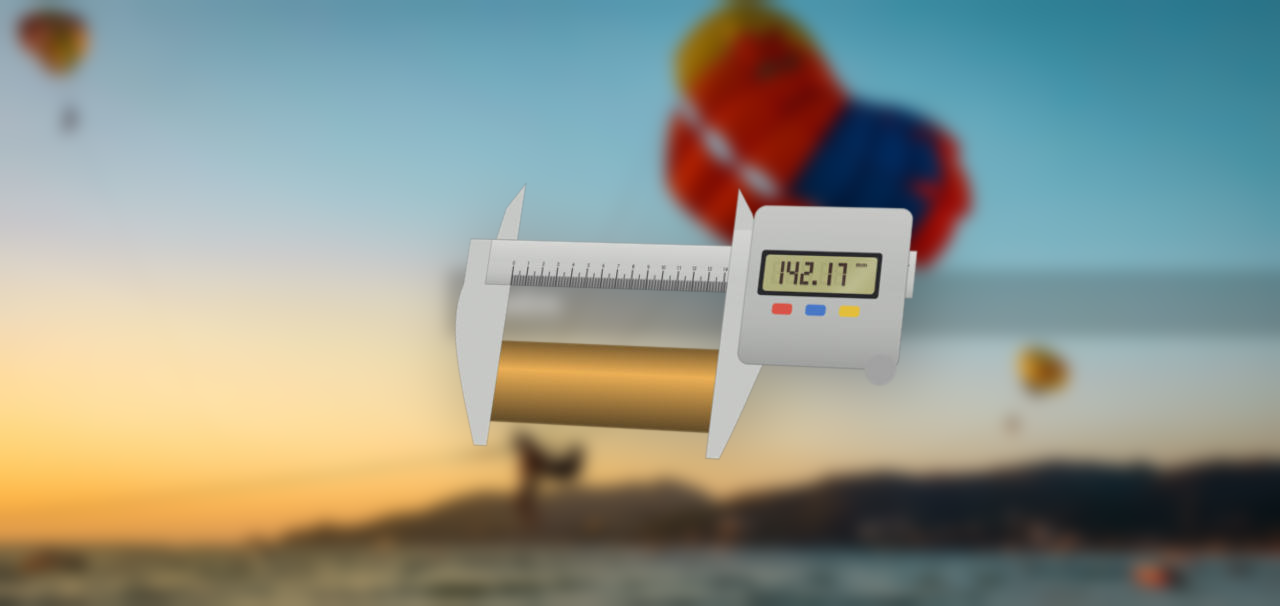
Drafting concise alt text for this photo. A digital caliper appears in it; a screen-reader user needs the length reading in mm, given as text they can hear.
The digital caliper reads 142.17 mm
